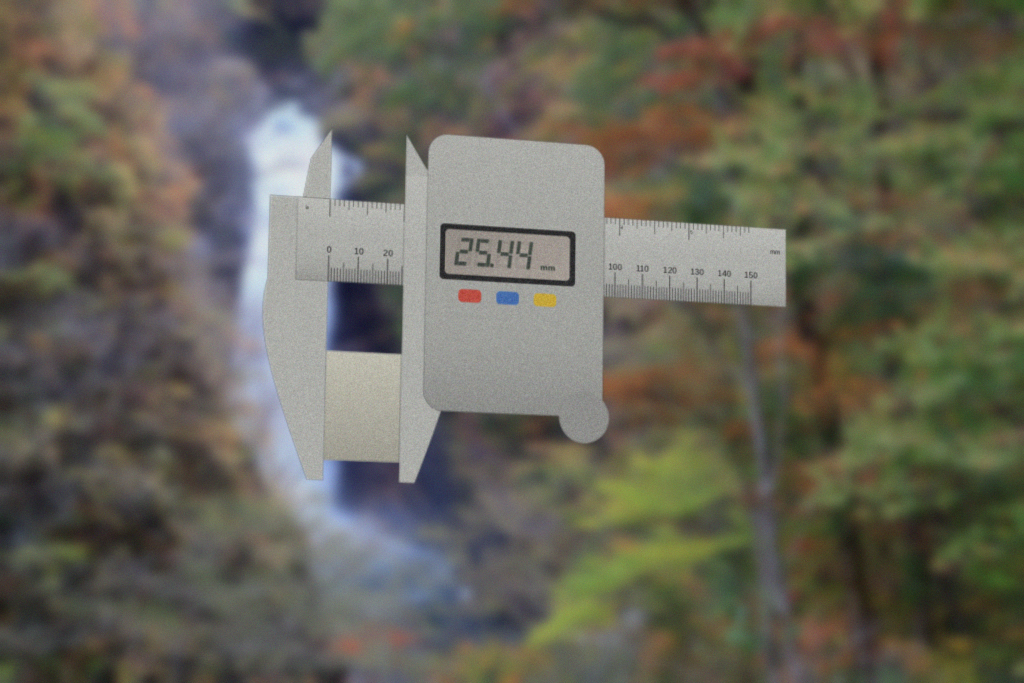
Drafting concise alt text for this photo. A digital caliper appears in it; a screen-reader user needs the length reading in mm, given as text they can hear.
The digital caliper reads 25.44 mm
